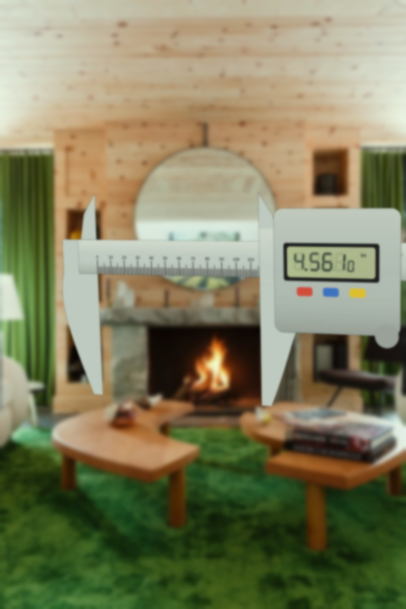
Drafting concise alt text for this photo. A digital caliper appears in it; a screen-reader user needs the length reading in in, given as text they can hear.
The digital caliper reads 4.5610 in
